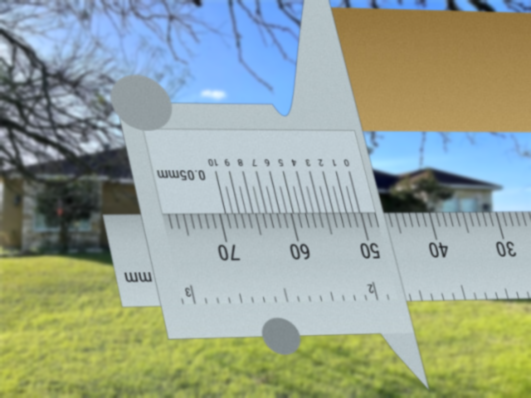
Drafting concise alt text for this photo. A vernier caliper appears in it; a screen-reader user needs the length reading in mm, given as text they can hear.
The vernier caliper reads 50.2 mm
